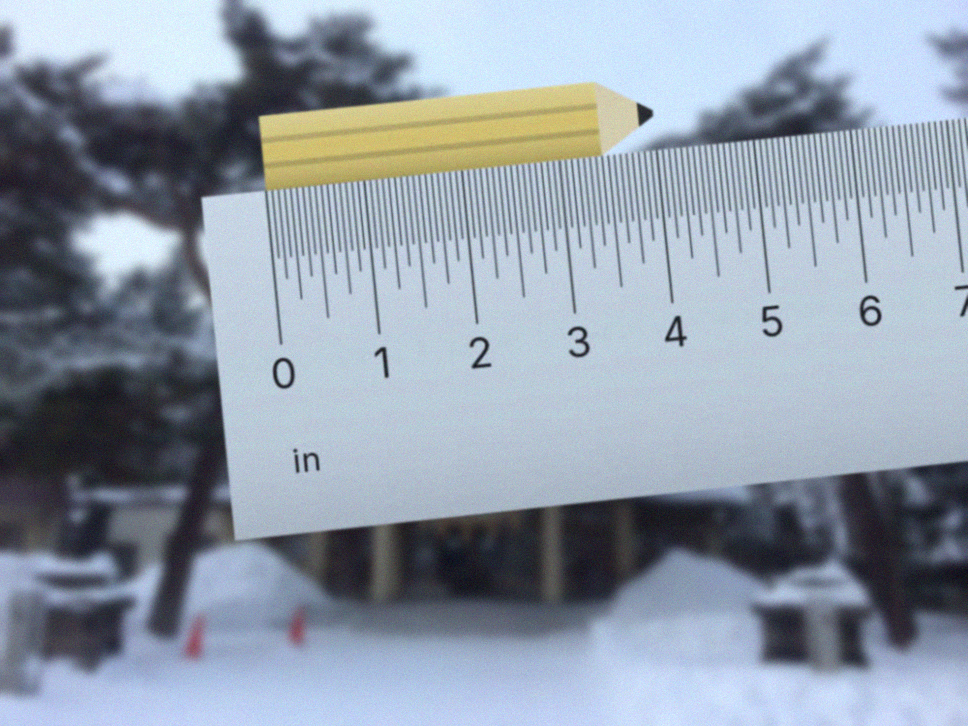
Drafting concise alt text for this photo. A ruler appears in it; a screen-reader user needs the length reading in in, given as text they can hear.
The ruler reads 4 in
